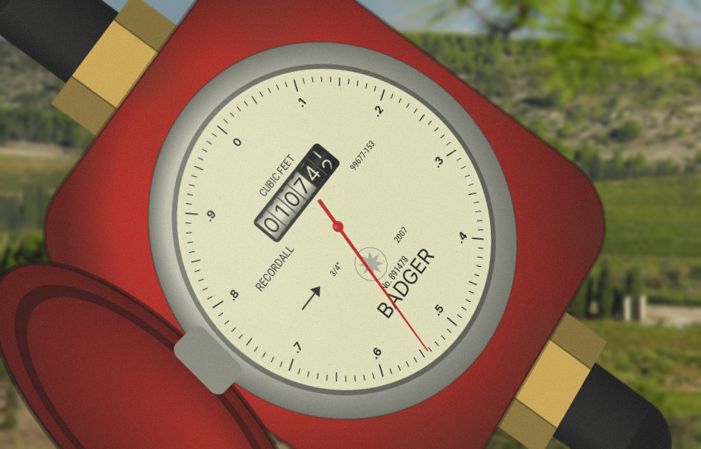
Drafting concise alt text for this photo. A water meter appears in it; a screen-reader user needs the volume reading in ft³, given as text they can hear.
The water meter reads 10741.54 ft³
